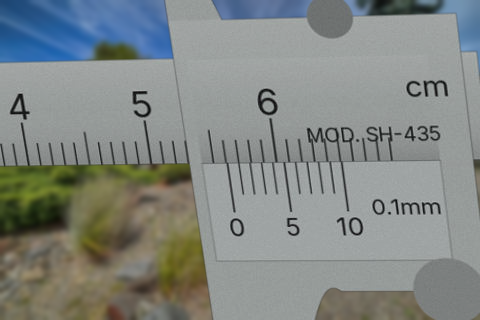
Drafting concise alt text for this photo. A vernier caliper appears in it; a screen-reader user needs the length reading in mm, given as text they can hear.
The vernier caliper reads 56.1 mm
